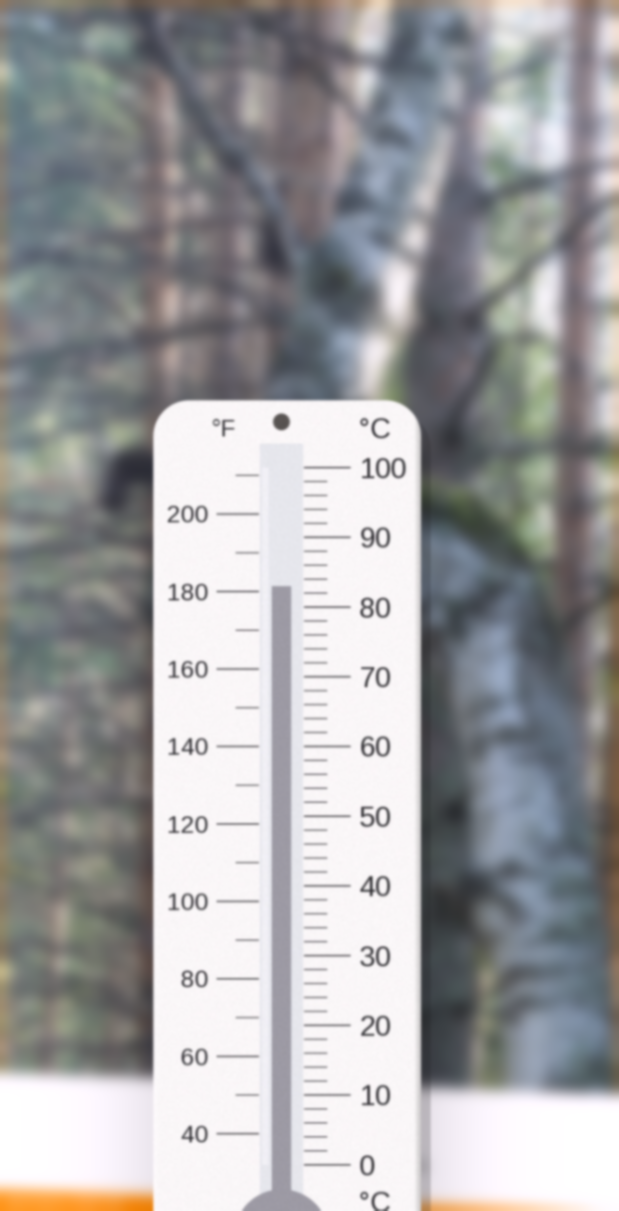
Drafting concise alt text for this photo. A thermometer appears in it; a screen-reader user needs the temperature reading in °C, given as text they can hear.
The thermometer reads 83 °C
